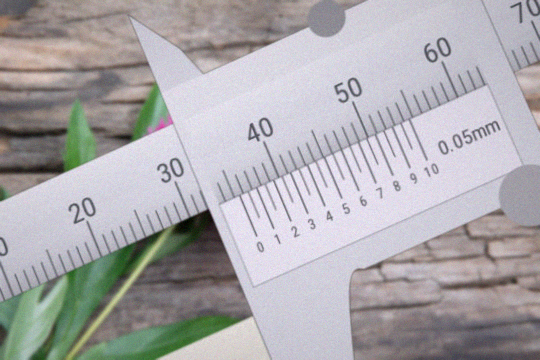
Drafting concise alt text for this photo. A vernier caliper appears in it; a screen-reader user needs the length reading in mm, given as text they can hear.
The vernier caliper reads 35.6 mm
